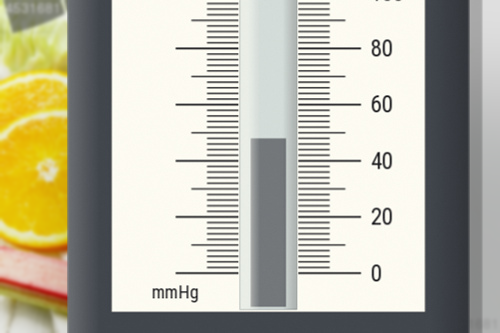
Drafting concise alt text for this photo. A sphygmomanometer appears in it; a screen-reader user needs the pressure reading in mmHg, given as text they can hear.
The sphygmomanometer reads 48 mmHg
